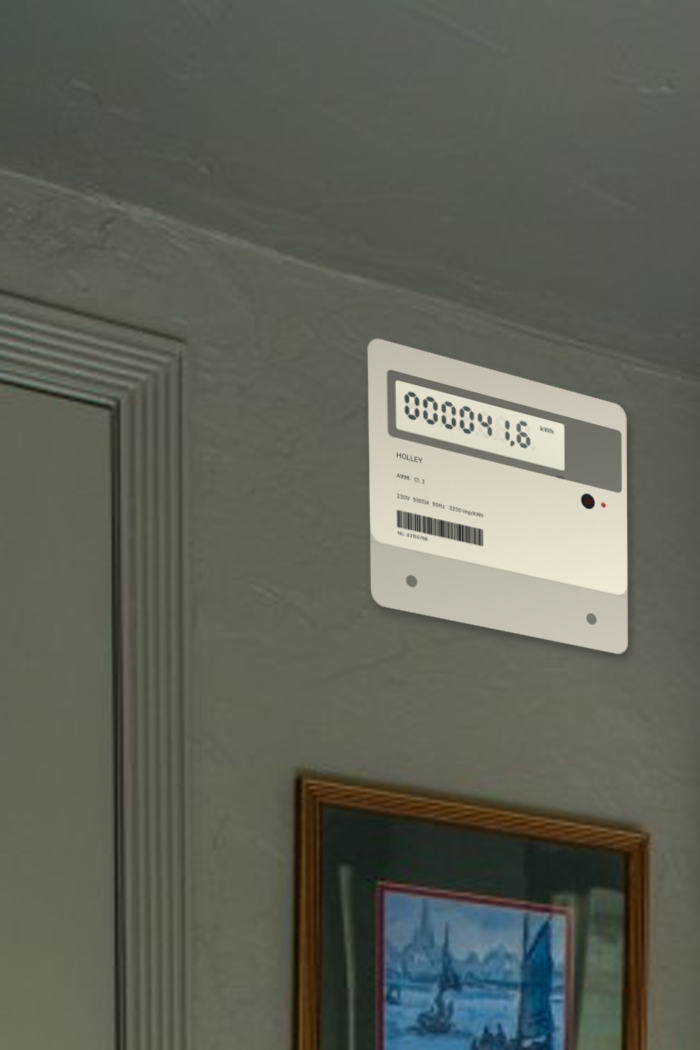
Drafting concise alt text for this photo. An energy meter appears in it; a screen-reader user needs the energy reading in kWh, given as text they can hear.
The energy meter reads 41.6 kWh
